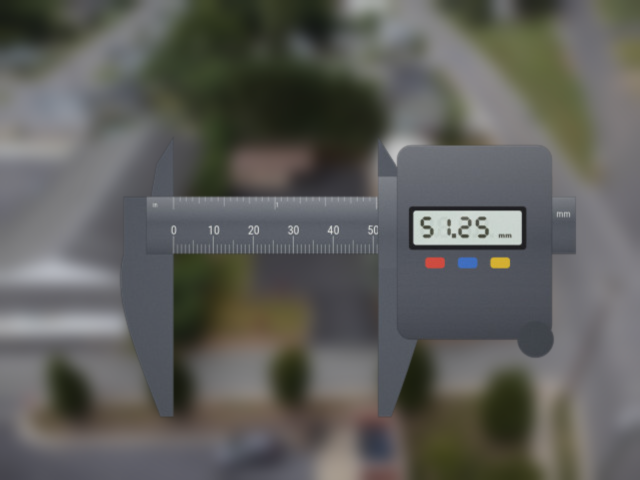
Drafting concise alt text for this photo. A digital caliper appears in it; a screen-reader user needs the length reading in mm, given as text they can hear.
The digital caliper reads 51.25 mm
